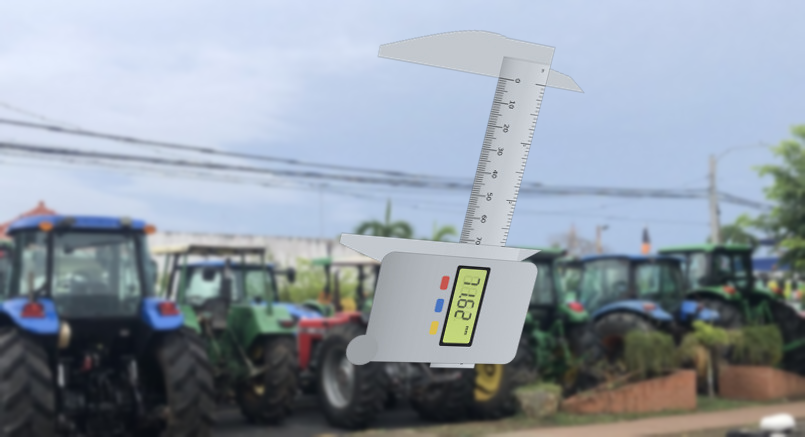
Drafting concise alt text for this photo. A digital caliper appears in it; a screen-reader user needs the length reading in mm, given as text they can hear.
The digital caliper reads 71.62 mm
